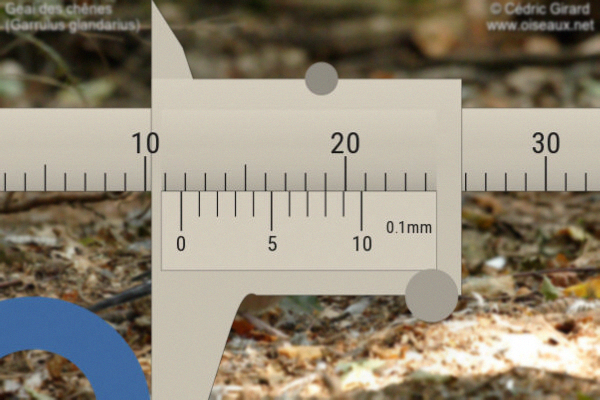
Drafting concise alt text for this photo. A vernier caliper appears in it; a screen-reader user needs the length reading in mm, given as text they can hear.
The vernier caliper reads 11.8 mm
